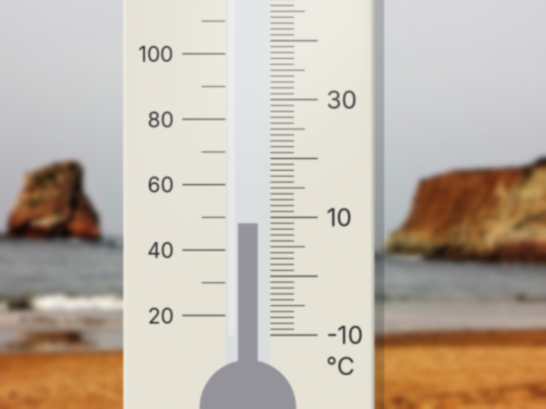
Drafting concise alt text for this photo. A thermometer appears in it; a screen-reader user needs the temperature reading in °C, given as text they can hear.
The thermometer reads 9 °C
